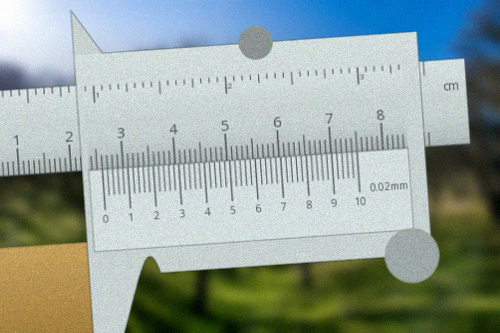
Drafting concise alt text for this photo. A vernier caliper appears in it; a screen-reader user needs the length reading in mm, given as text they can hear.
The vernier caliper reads 26.0 mm
